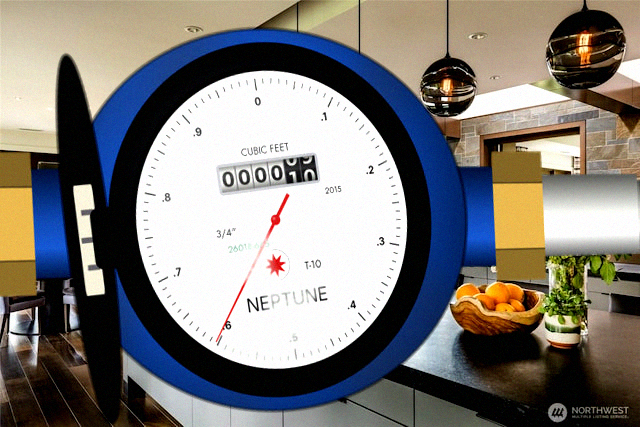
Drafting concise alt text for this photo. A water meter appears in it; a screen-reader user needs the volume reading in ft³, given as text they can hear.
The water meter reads 9.60 ft³
